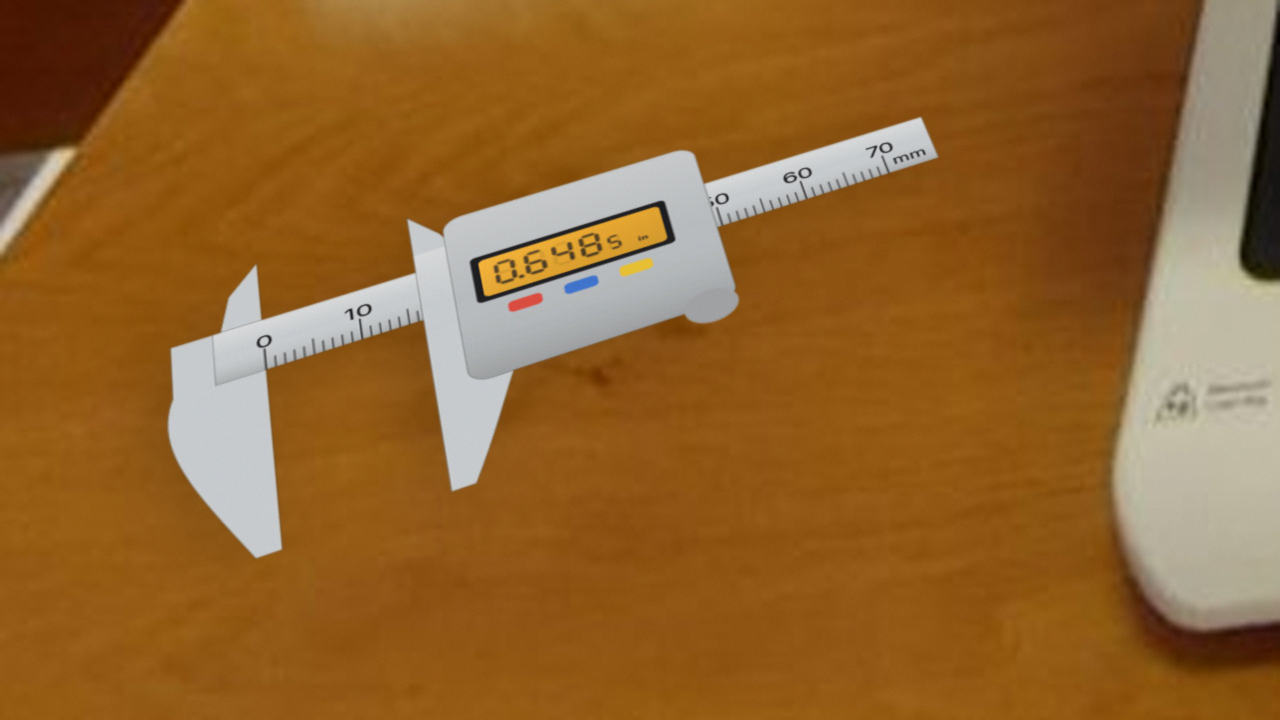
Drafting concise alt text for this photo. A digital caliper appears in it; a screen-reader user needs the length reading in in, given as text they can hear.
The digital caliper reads 0.6485 in
